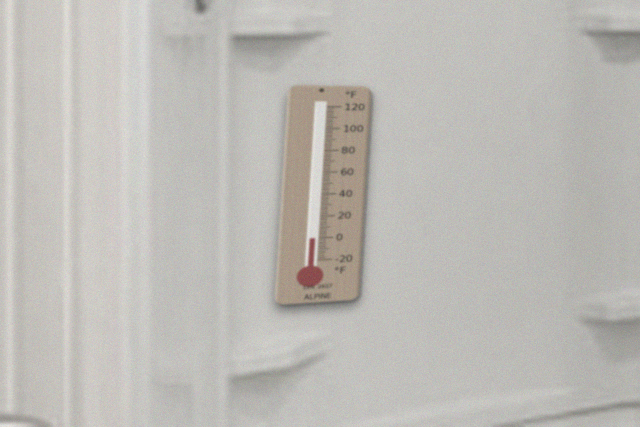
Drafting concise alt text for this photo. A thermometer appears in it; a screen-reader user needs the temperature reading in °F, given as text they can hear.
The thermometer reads 0 °F
